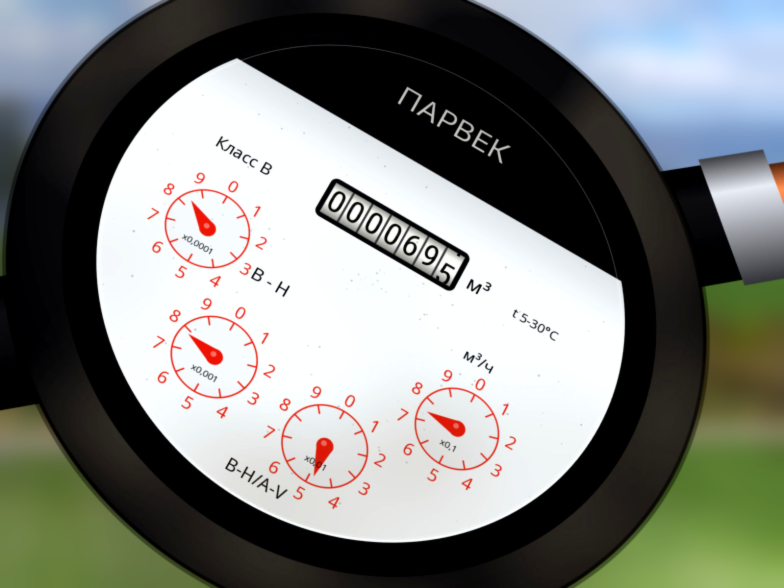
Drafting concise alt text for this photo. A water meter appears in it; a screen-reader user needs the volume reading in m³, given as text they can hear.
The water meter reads 694.7478 m³
